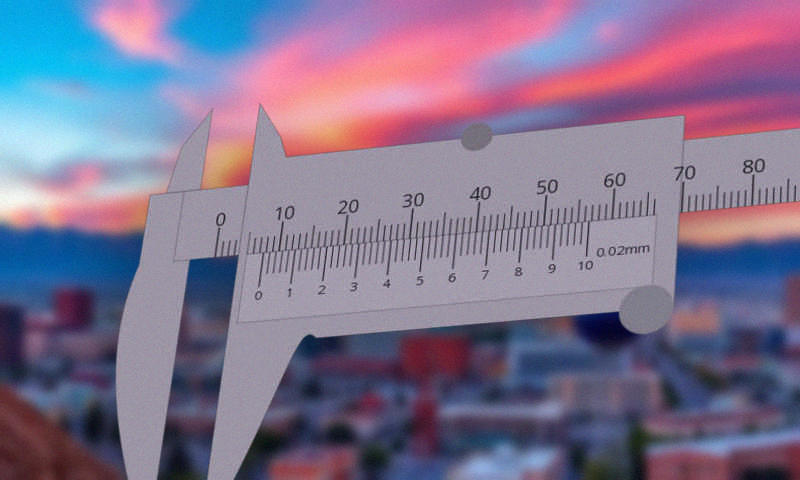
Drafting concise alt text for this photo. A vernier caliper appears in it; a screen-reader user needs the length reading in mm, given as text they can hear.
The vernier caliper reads 7.6 mm
